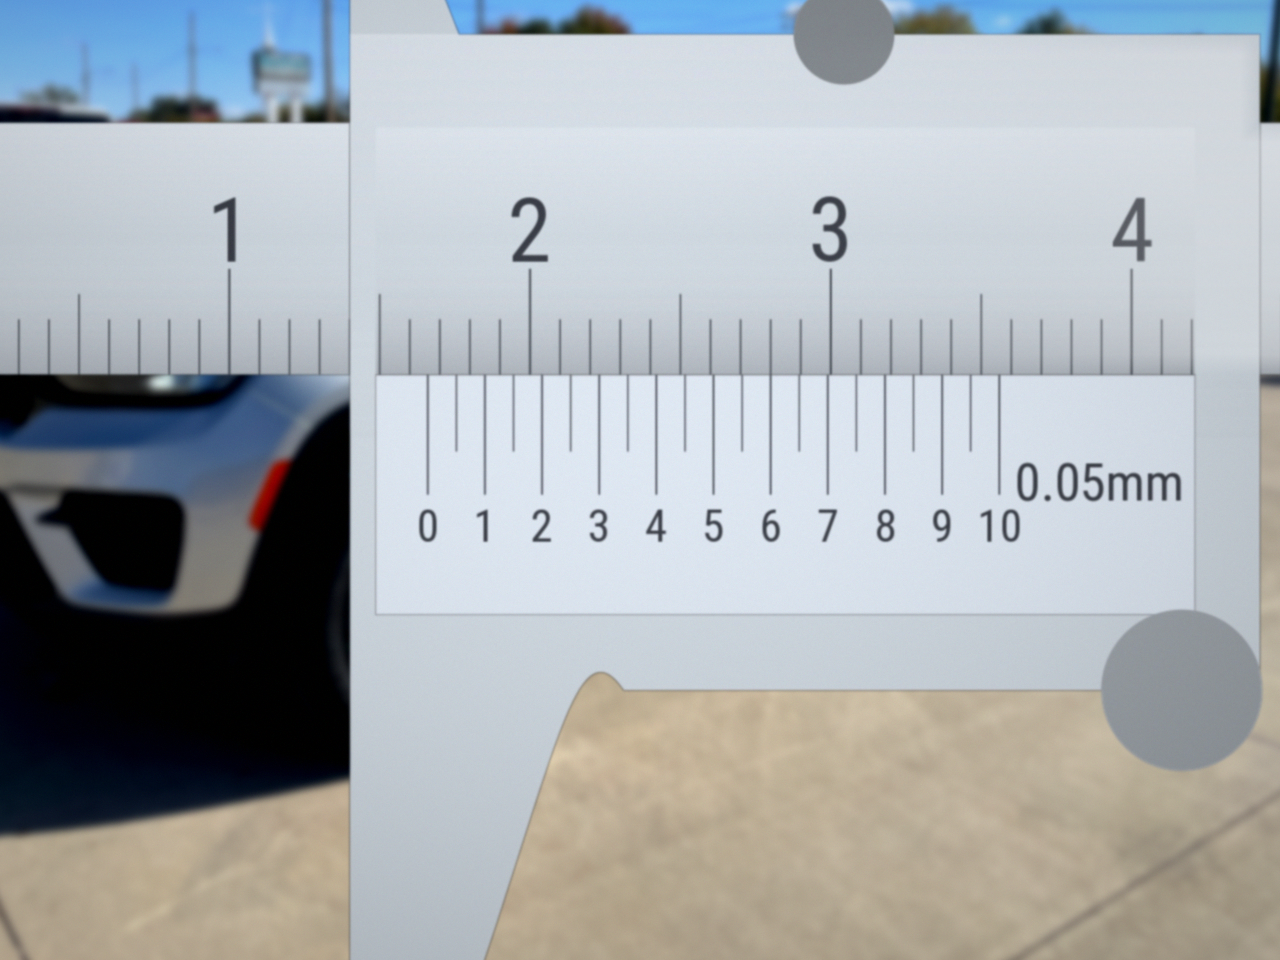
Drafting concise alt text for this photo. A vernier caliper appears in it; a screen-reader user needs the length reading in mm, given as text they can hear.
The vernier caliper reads 16.6 mm
